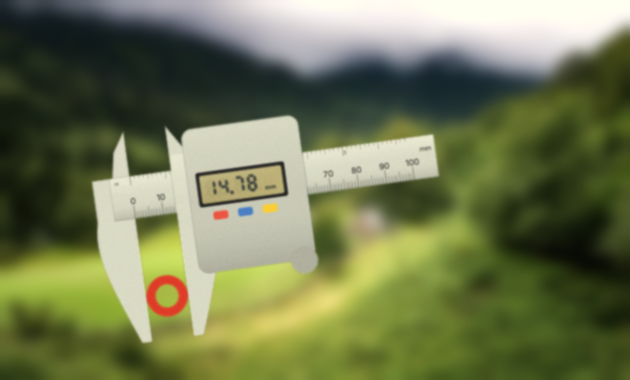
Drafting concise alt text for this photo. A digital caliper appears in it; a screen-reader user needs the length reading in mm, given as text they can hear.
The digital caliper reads 14.78 mm
